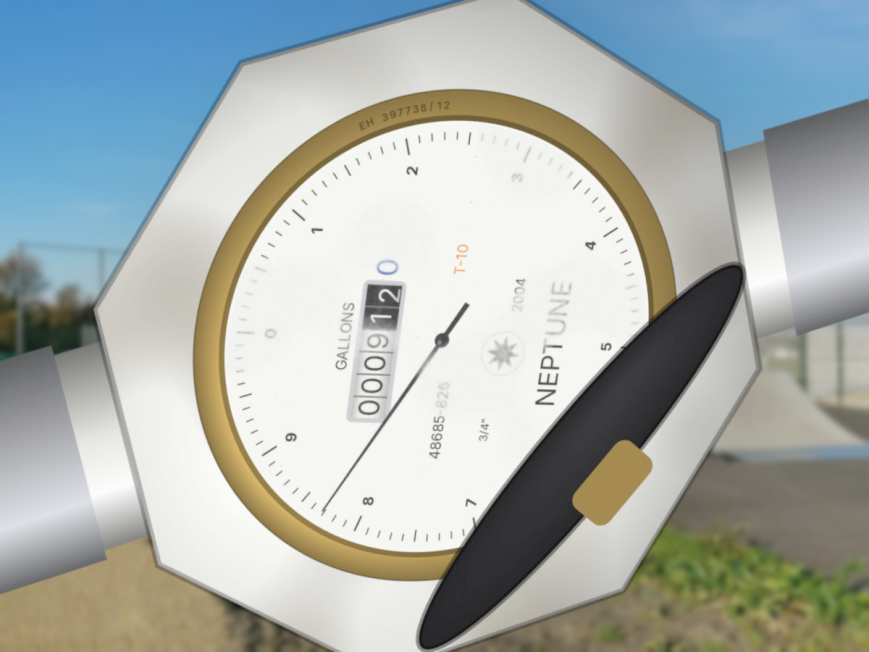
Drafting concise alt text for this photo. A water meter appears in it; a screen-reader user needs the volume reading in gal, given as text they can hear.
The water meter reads 9118.3 gal
